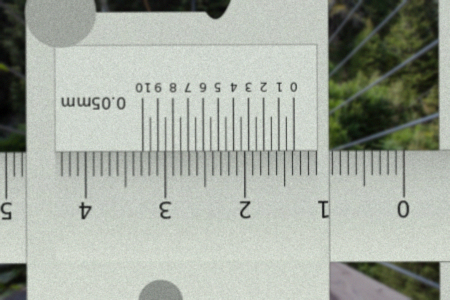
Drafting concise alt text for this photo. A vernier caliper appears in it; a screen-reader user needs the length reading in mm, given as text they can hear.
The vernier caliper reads 13.8 mm
